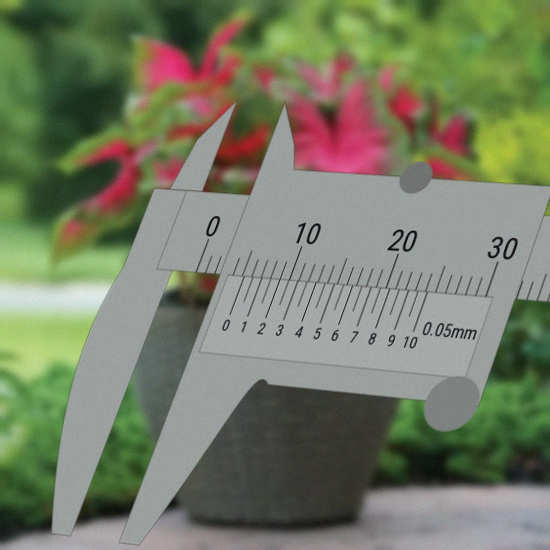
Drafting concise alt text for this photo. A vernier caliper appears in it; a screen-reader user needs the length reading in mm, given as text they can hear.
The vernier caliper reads 5.2 mm
